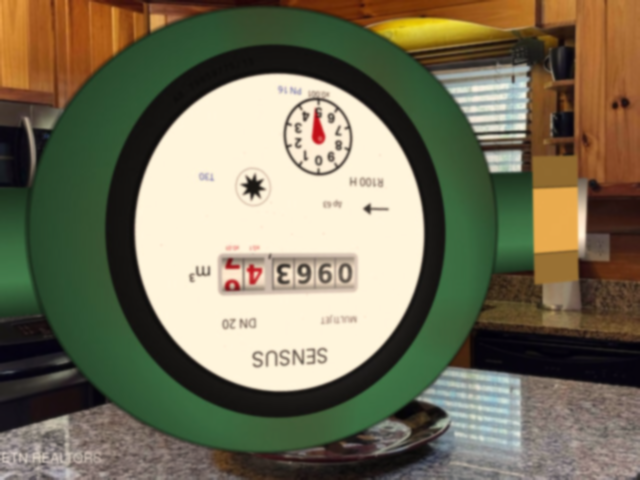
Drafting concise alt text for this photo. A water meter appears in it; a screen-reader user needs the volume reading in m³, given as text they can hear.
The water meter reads 963.464 m³
